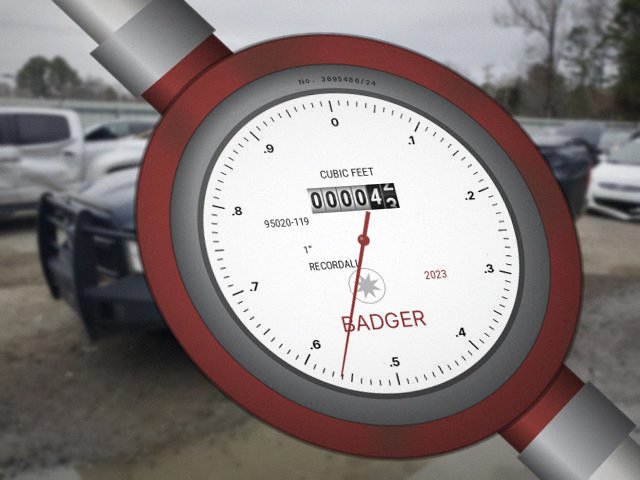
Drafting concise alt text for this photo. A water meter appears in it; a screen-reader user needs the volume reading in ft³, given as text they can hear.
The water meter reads 42.56 ft³
